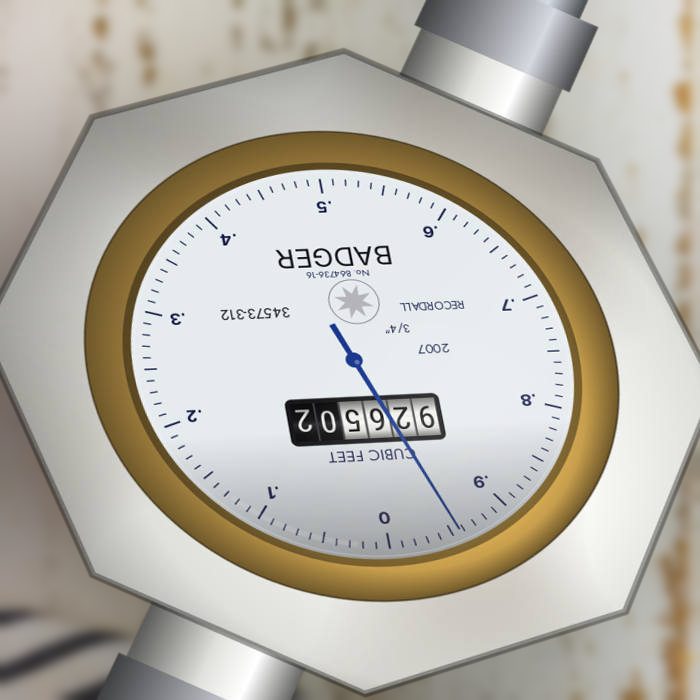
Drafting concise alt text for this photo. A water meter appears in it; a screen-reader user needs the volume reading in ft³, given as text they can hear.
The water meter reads 926501.94 ft³
